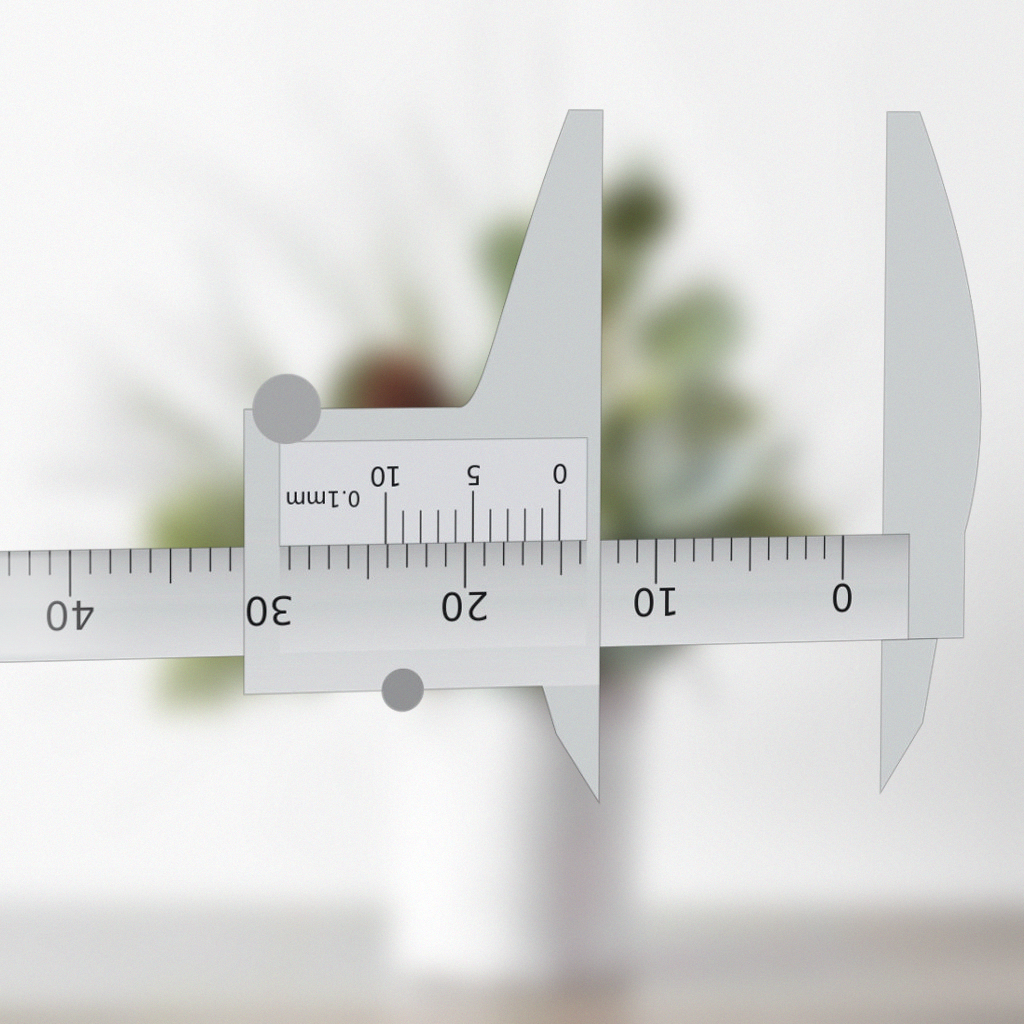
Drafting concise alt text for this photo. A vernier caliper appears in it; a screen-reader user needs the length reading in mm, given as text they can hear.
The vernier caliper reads 15.1 mm
